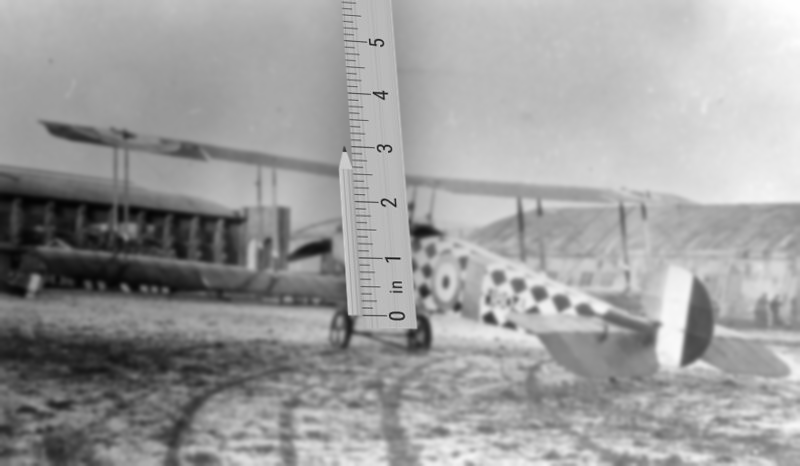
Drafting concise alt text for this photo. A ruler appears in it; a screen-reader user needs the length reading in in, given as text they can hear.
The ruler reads 3 in
